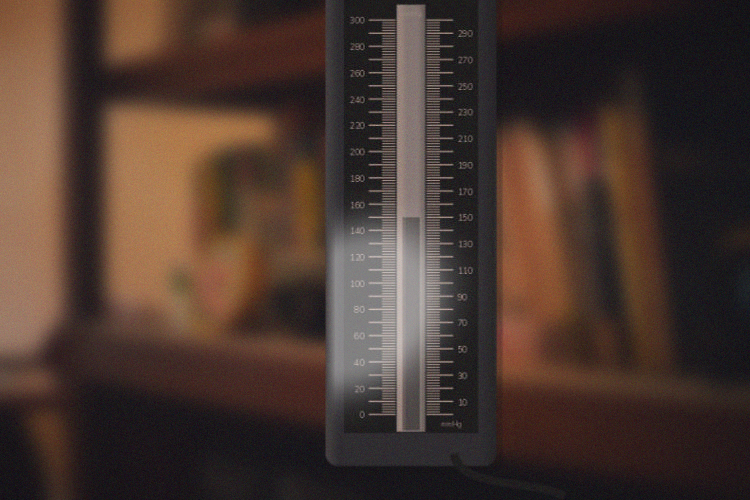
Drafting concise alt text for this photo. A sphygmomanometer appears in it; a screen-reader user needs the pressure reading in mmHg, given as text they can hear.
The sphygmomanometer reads 150 mmHg
